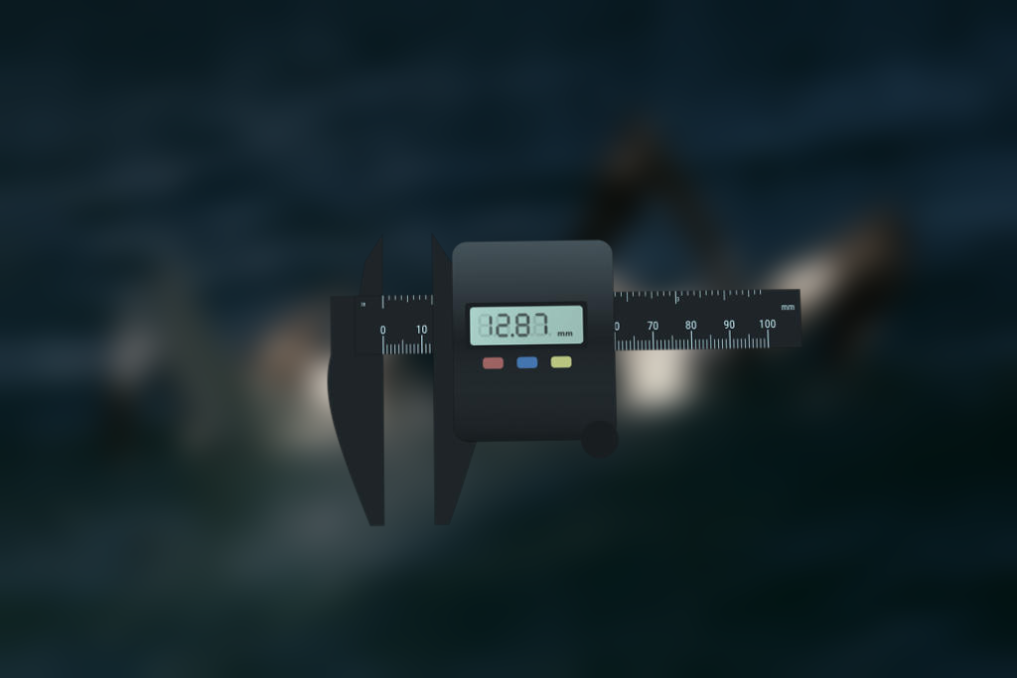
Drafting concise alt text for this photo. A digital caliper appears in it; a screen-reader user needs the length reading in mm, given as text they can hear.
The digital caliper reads 12.87 mm
